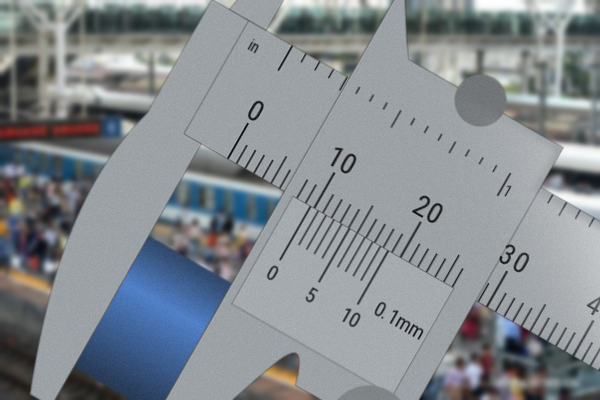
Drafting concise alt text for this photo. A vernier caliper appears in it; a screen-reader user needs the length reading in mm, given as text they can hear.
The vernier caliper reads 9.6 mm
